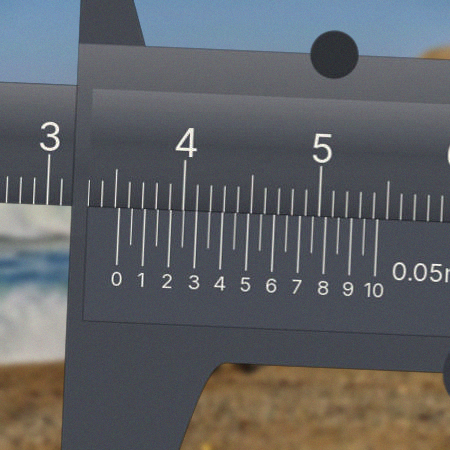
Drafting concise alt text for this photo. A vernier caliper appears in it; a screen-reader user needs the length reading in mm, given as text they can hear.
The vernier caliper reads 35.3 mm
